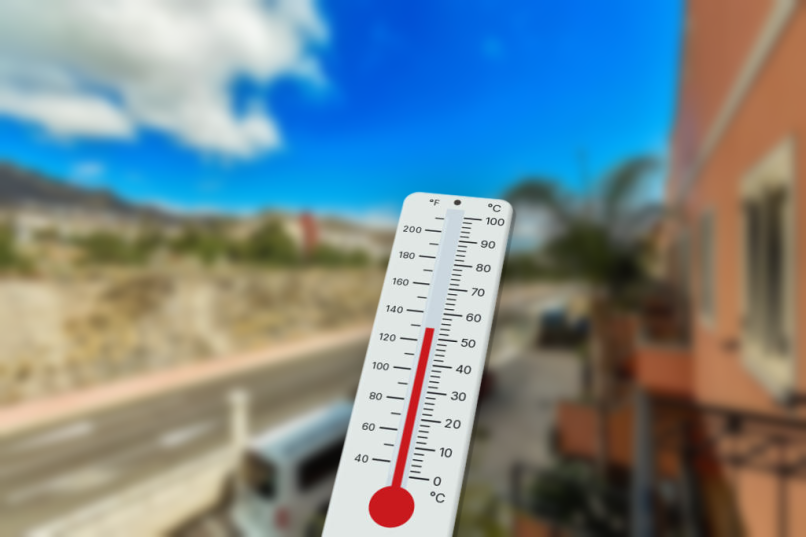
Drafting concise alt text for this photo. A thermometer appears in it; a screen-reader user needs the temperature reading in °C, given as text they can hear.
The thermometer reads 54 °C
